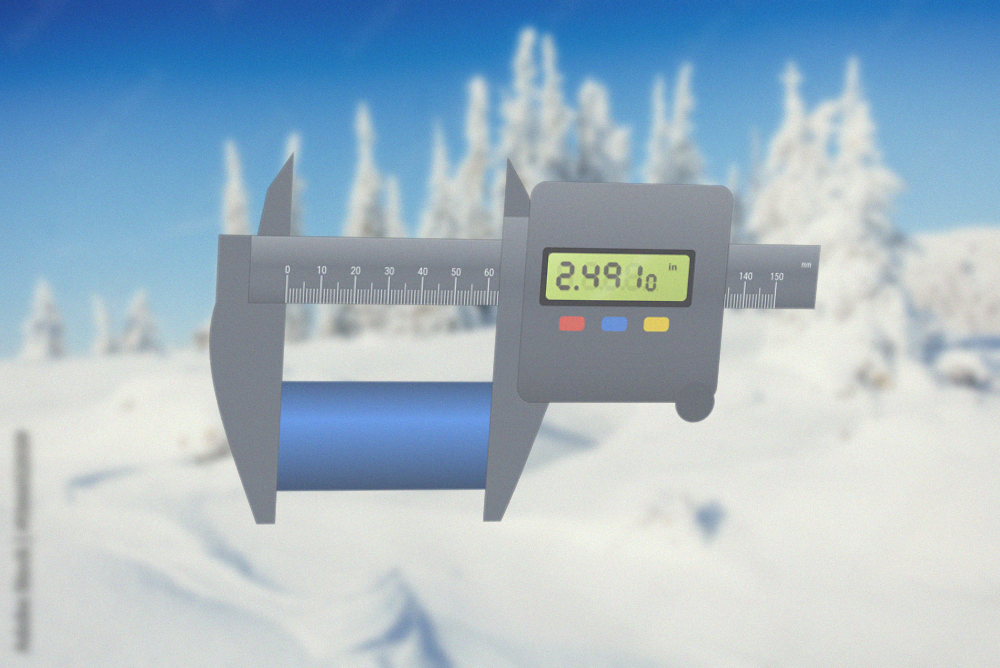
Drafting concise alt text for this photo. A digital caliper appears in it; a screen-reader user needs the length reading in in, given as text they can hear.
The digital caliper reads 2.4910 in
